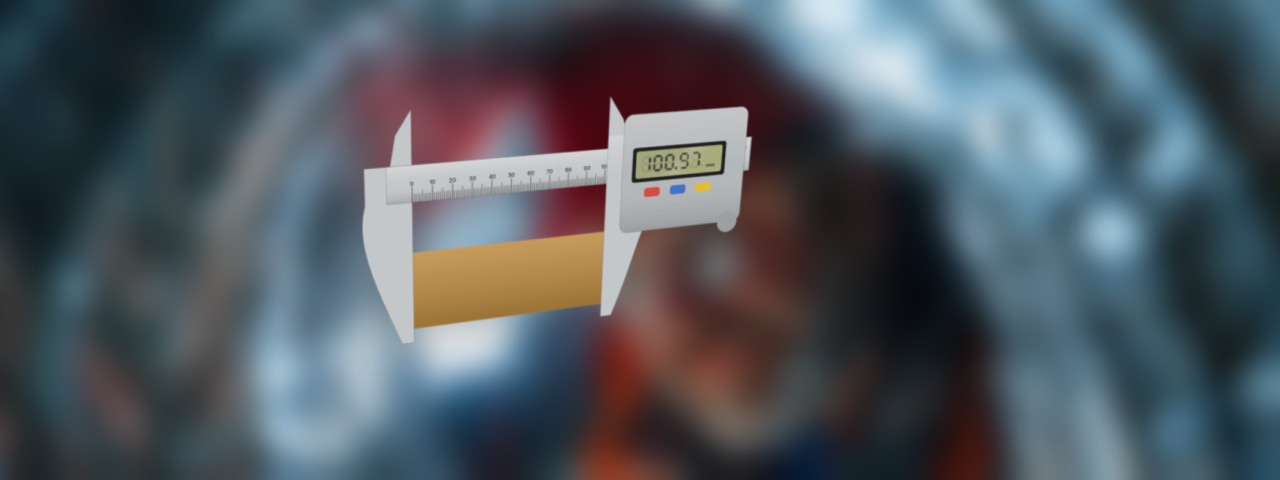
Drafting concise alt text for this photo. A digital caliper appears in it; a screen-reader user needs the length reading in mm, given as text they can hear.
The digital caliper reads 100.97 mm
